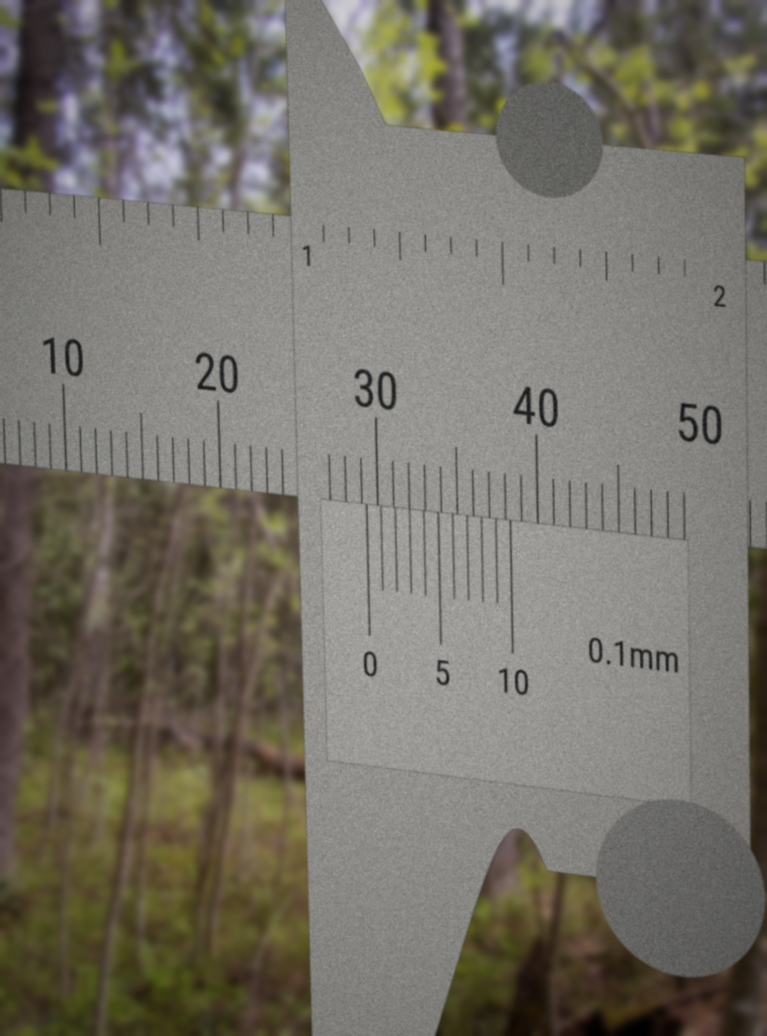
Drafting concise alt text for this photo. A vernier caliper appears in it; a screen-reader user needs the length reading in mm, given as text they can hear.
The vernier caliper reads 29.3 mm
